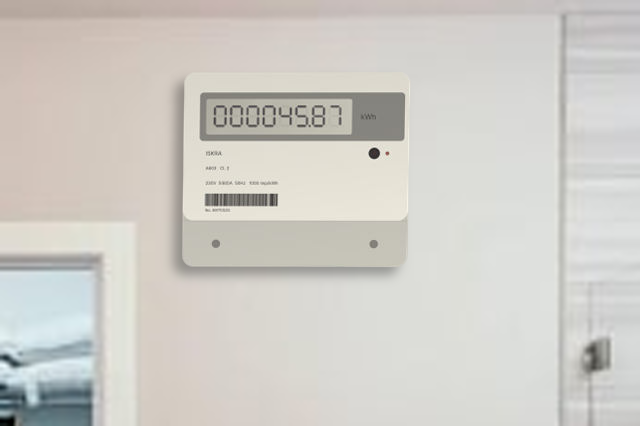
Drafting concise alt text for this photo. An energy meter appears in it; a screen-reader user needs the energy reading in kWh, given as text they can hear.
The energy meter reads 45.87 kWh
